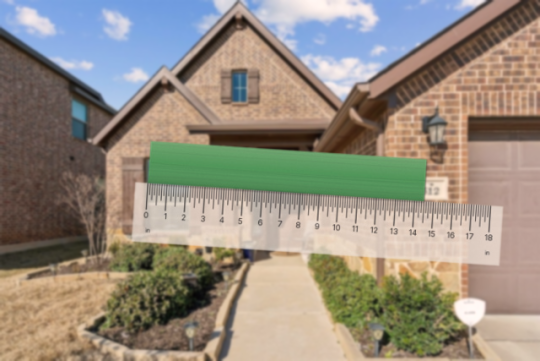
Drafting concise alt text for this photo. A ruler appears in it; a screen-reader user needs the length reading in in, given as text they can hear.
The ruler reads 14.5 in
